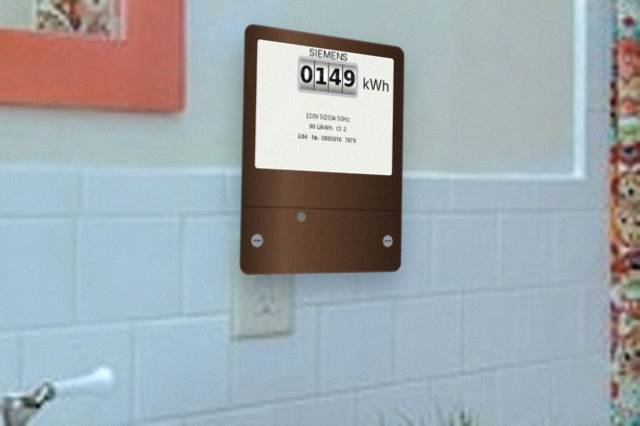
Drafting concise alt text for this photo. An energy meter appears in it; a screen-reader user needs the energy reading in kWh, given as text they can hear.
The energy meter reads 149 kWh
